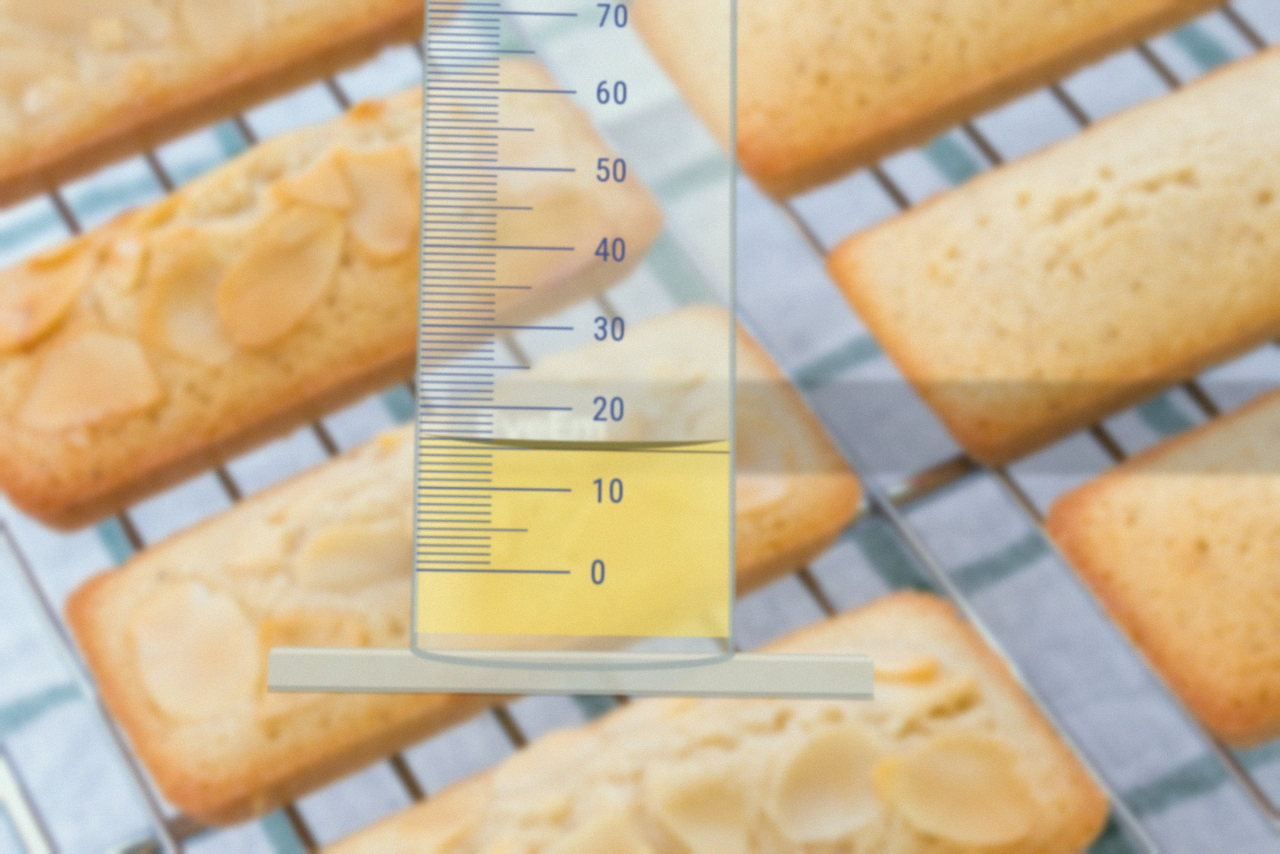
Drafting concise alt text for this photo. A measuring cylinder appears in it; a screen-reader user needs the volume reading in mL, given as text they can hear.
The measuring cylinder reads 15 mL
